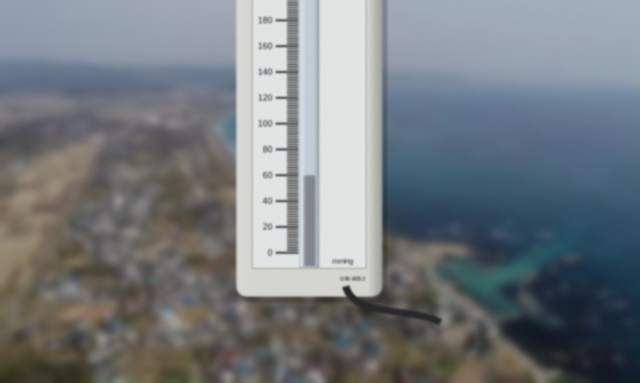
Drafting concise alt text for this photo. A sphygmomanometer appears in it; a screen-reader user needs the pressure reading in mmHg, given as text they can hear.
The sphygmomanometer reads 60 mmHg
